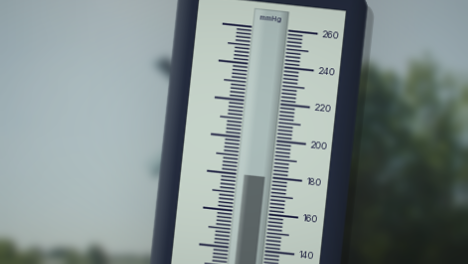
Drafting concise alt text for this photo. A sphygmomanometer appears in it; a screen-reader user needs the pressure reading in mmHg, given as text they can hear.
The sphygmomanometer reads 180 mmHg
